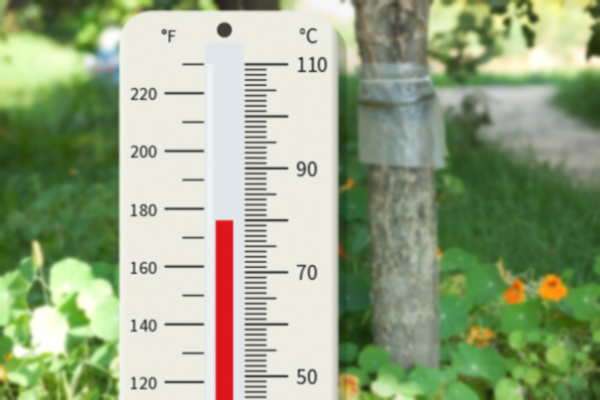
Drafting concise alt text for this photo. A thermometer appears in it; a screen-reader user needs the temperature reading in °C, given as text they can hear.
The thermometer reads 80 °C
